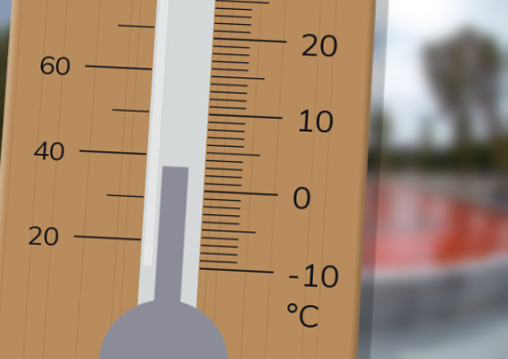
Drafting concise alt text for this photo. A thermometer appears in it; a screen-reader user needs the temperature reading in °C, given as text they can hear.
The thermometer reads 3 °C
